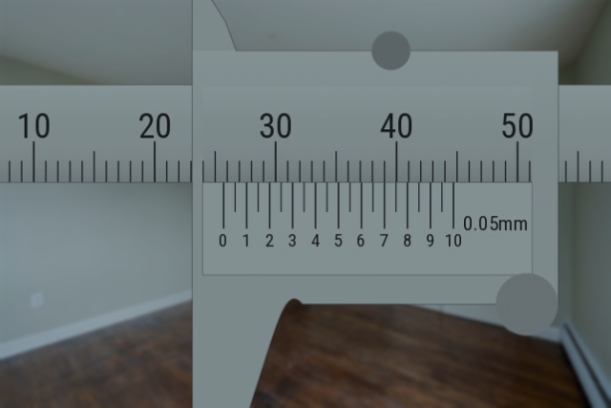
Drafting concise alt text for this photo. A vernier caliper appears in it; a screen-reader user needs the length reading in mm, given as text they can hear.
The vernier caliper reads 25.7 mm
